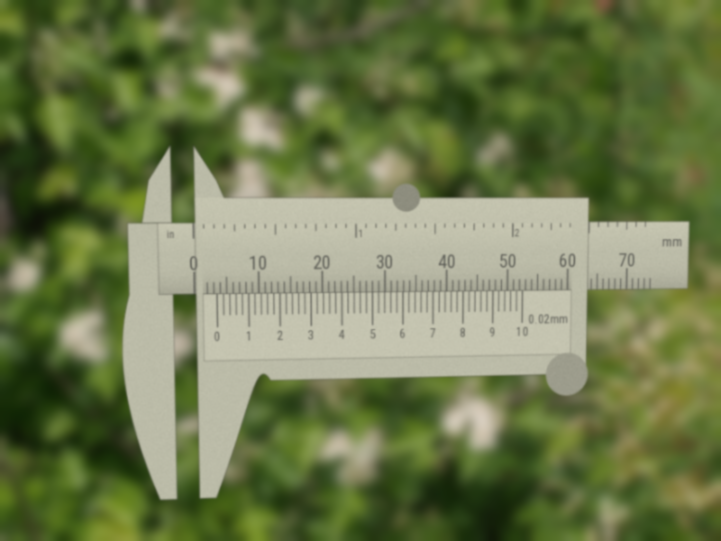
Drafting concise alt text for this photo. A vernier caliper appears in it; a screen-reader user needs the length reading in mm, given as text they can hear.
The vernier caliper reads 3.5 mm
